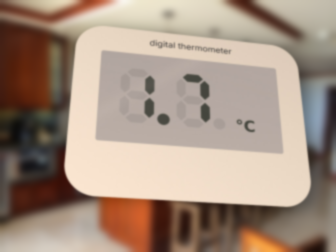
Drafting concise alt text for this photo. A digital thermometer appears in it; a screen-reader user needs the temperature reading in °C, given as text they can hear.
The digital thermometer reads 1.7 °C
